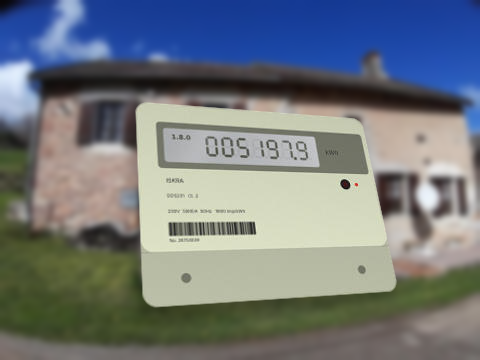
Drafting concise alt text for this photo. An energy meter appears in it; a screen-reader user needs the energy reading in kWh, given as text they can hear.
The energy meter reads 5197.9 kWh
